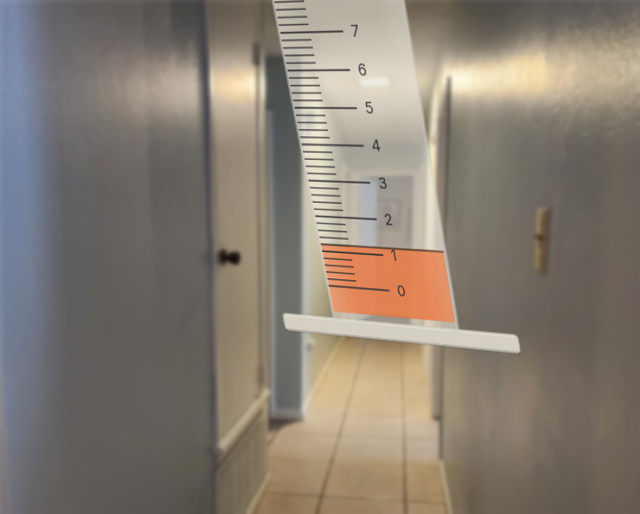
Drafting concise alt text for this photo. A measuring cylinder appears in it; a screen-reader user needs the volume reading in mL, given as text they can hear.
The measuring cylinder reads 1.2 mL
